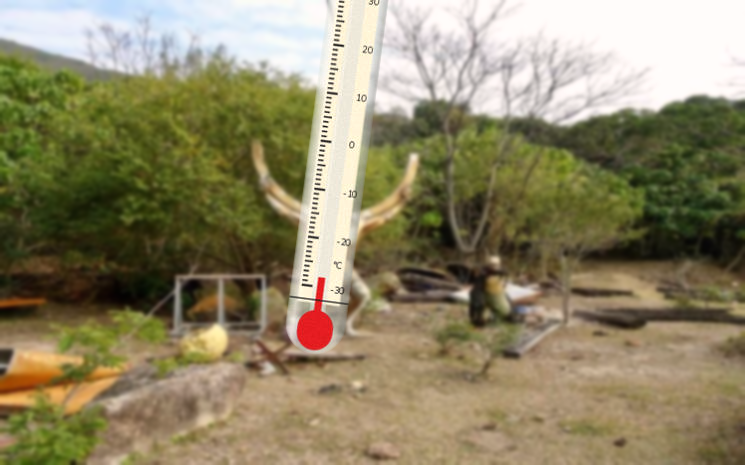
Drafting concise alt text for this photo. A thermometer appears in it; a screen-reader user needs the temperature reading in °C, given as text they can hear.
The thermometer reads -28 °C
